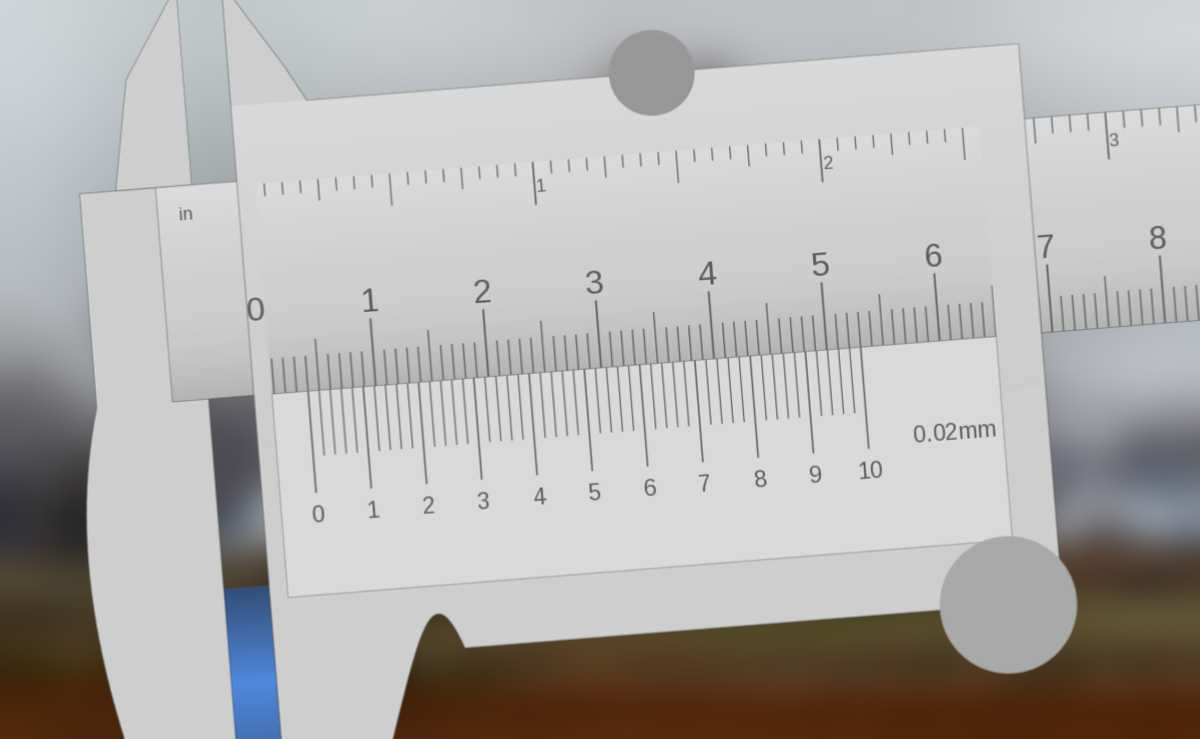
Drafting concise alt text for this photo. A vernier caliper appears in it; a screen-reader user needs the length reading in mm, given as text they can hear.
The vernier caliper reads 4.0 mm
